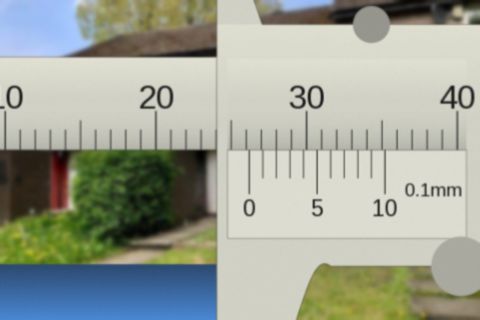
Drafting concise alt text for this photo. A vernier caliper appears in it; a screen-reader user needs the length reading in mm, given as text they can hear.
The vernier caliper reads 26.2 mm
